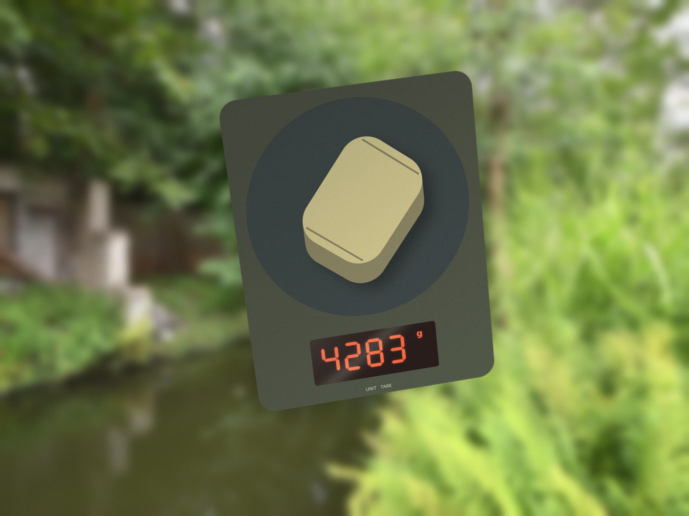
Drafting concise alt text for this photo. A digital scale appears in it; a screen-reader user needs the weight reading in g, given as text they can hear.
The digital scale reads 4283 g
